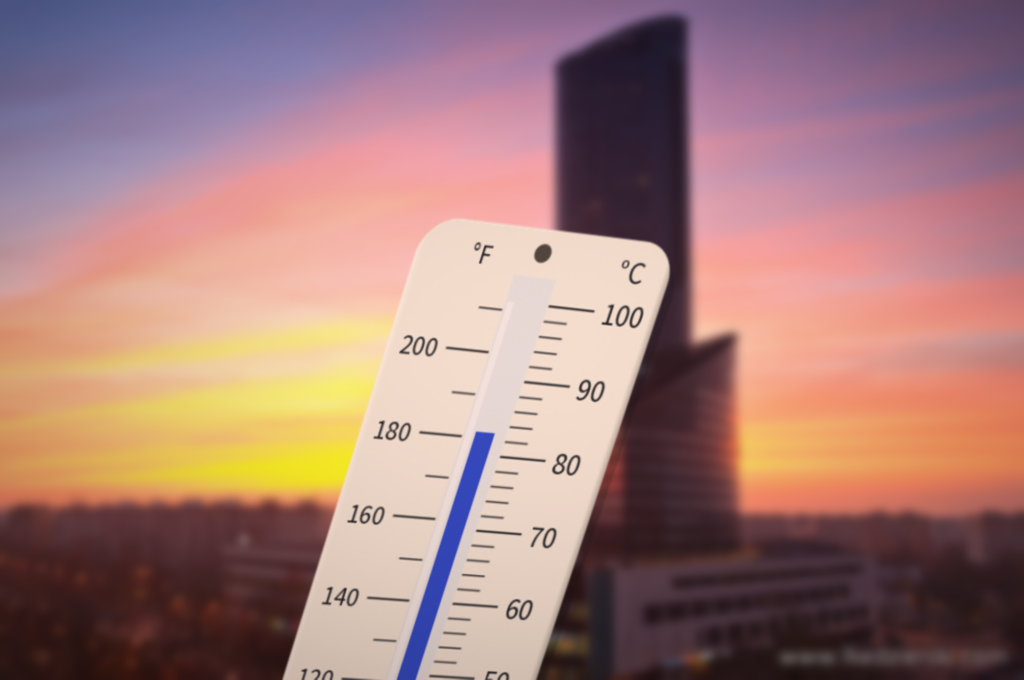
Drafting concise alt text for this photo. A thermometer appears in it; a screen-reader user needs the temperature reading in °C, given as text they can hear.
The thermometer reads 83 °C
